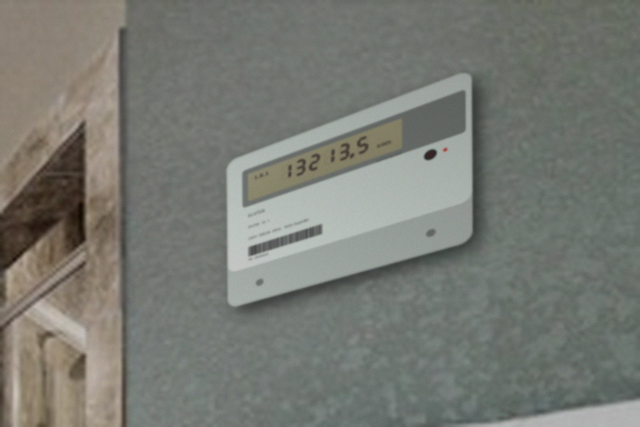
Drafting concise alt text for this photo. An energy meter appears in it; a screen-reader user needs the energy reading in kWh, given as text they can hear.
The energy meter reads 13213.5 kWh
